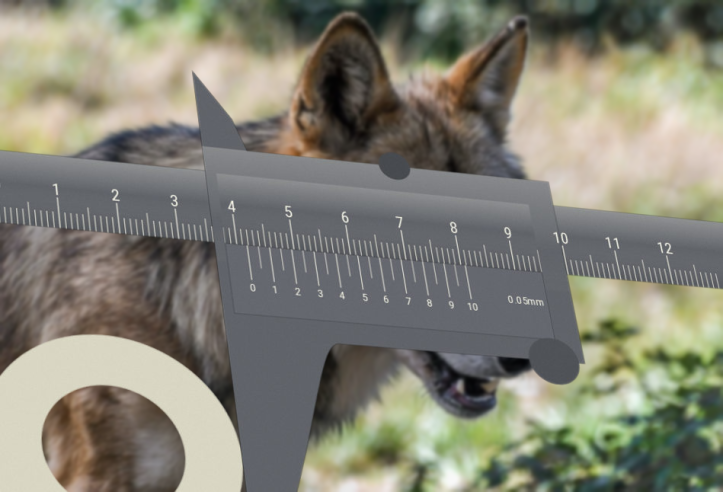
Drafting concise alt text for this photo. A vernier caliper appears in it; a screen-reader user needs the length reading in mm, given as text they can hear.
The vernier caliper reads 41.8 mm
